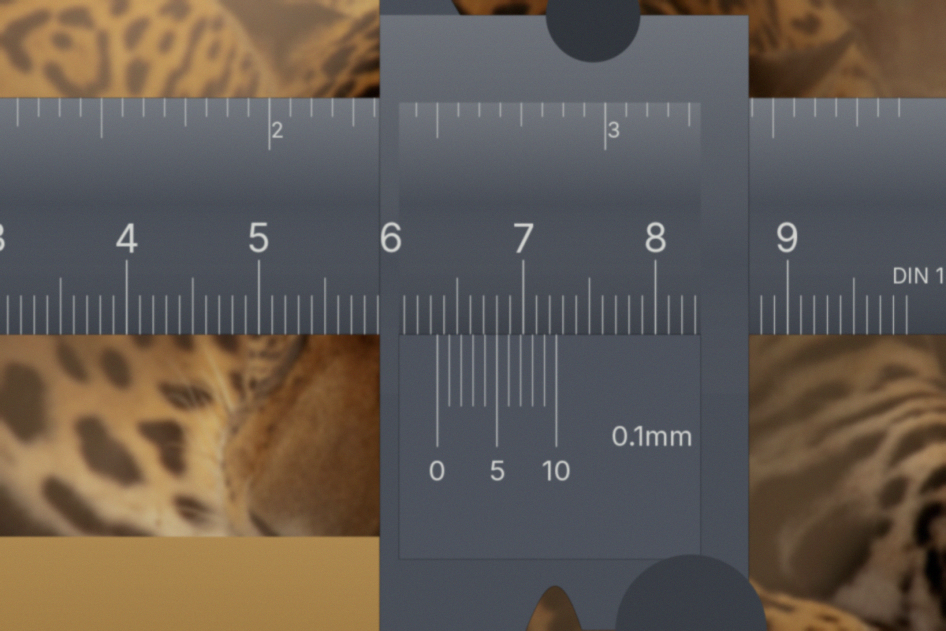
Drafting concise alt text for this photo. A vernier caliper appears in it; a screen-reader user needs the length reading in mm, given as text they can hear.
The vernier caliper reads 63.5 mm
